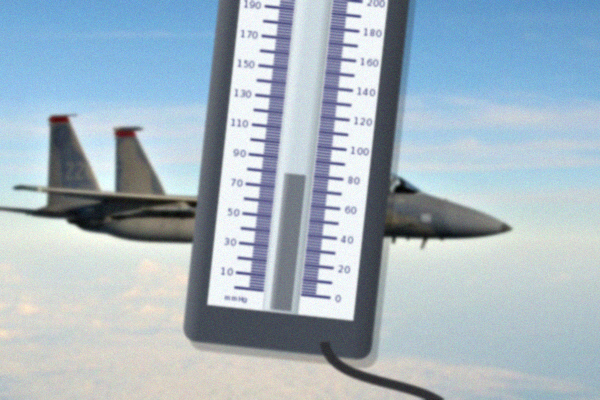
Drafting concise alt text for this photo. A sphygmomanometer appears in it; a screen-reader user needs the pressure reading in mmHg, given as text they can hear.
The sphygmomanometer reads 80 mmHg
